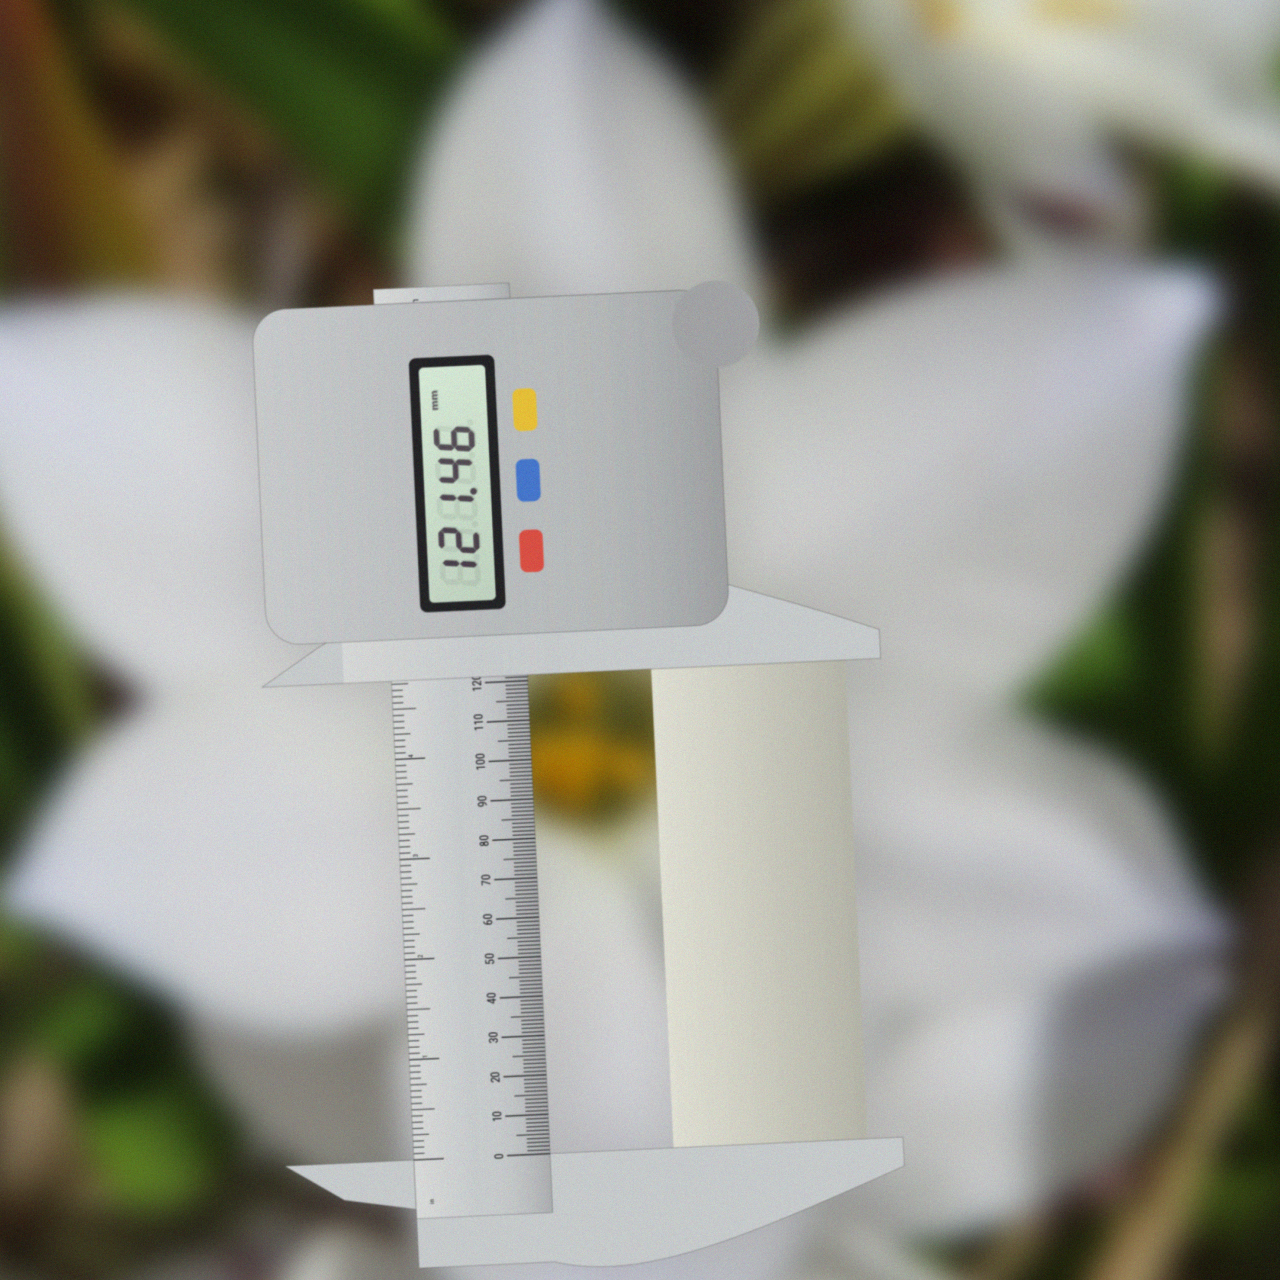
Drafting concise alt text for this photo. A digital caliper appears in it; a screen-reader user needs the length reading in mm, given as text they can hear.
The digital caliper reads 121.46 mm
